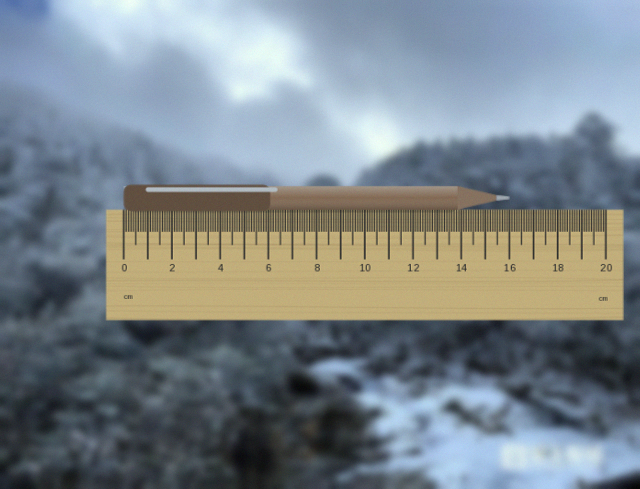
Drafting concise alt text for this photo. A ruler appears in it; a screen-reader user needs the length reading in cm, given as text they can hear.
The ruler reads 16 cm
